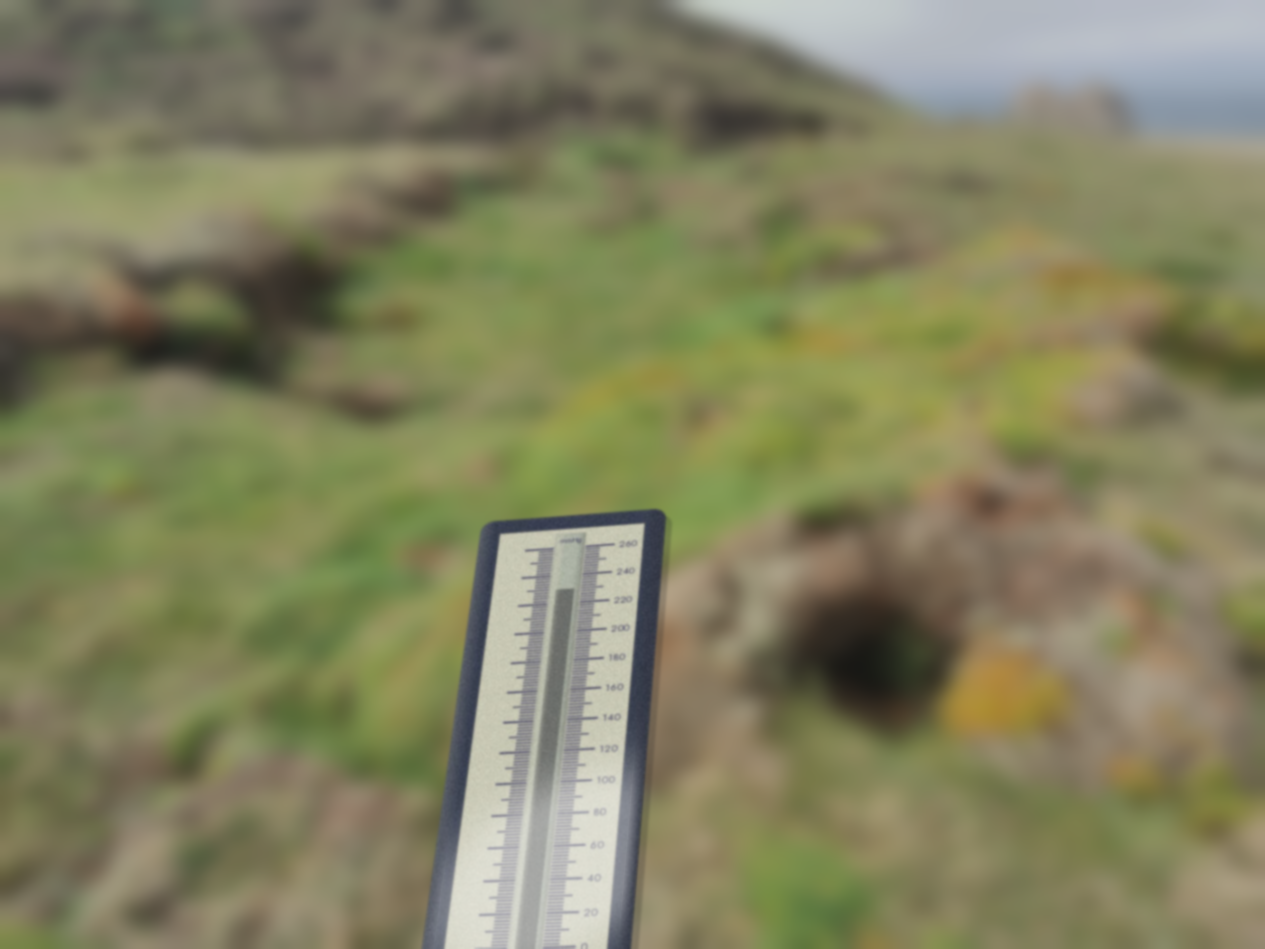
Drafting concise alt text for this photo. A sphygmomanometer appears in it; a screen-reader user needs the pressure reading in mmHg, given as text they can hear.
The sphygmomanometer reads 230 mmHg
